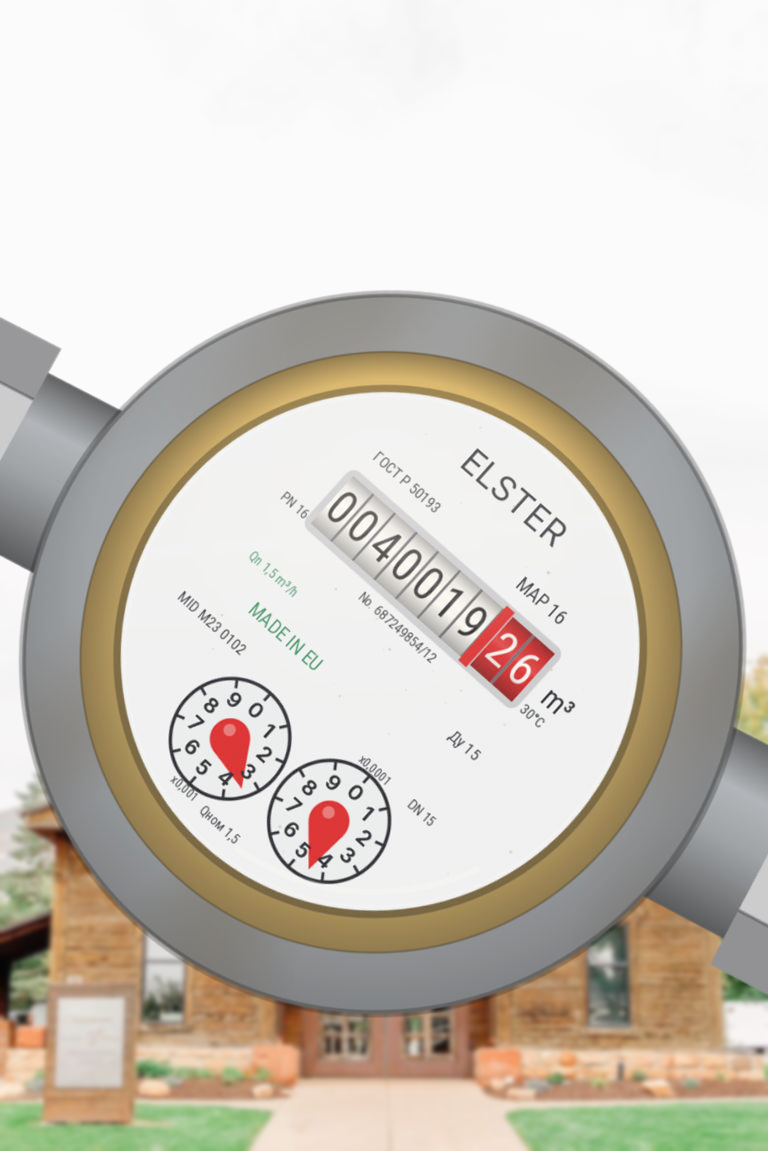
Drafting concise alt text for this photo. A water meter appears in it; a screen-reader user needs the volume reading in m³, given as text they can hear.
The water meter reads 40019.2634 m³
